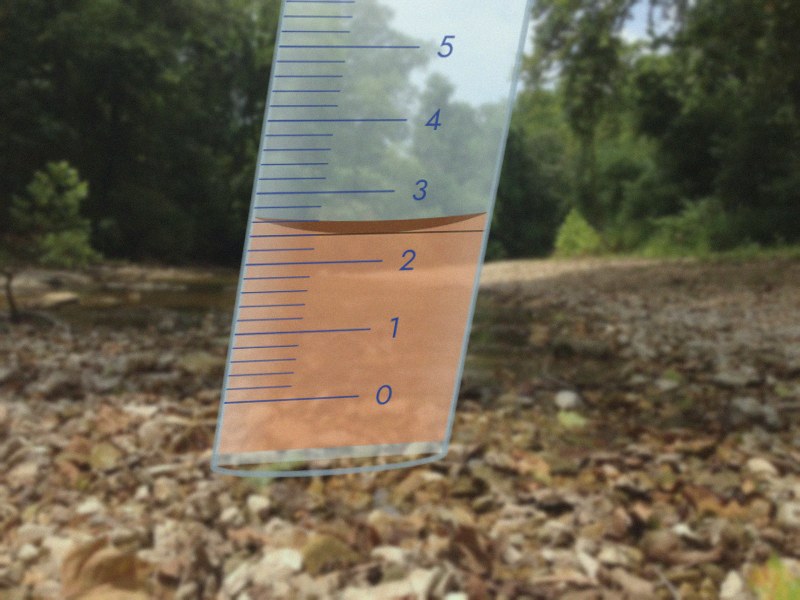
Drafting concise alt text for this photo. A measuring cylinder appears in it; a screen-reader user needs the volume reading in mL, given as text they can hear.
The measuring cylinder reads 2.4 mL
